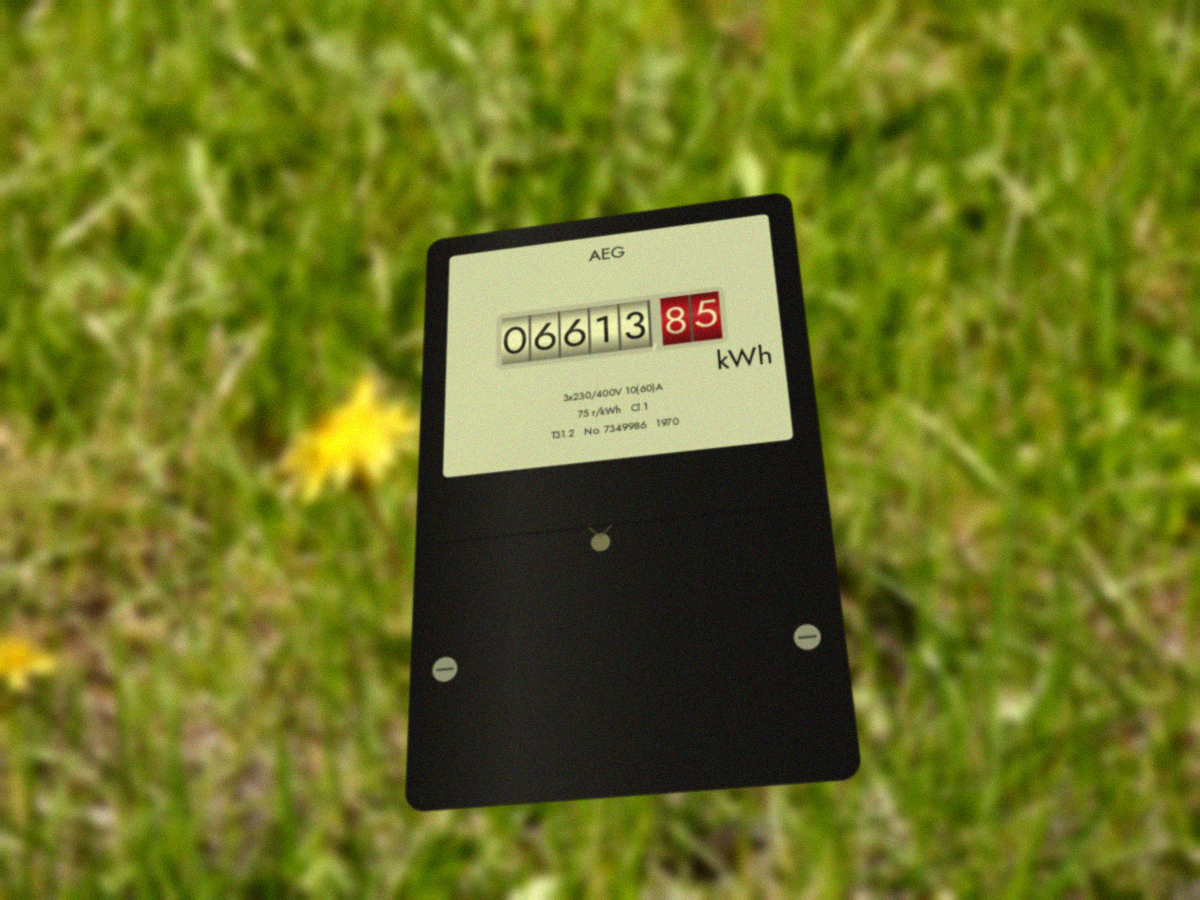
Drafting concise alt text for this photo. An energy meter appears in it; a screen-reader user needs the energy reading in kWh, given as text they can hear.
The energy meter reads 6613.85 kWh
